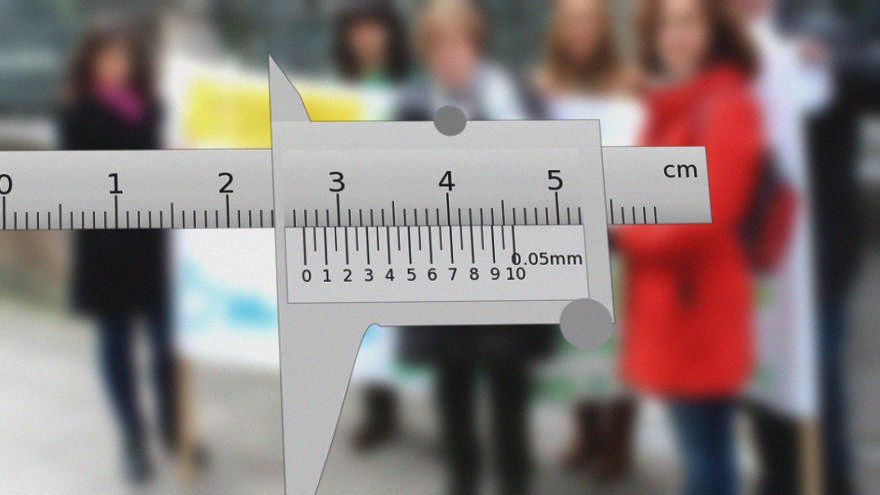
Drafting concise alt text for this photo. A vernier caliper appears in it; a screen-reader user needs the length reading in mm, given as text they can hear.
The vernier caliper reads 26.8 mm
